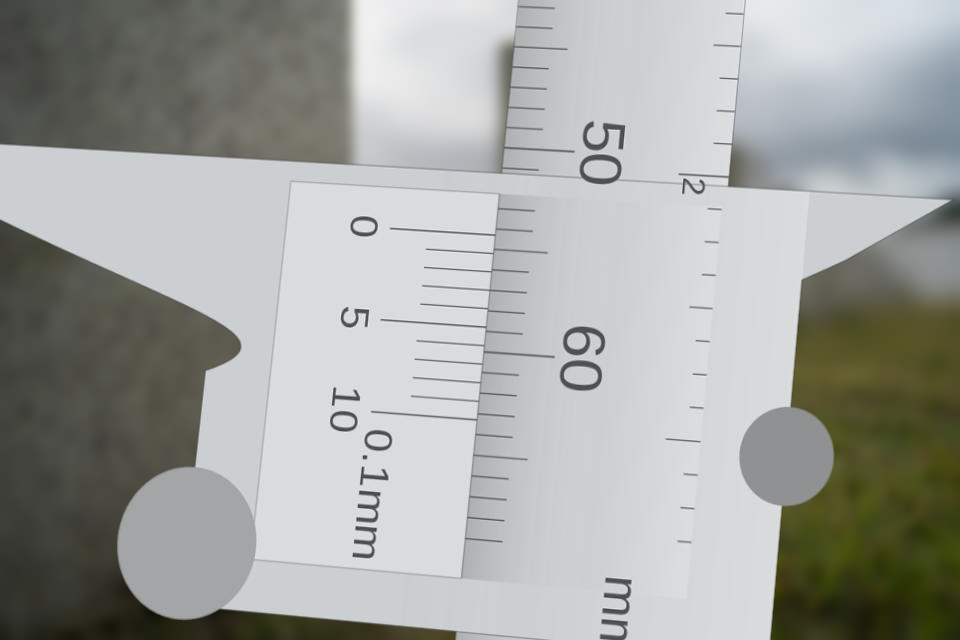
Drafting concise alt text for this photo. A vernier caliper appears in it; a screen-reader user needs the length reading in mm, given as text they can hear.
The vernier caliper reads 54.3 mm
